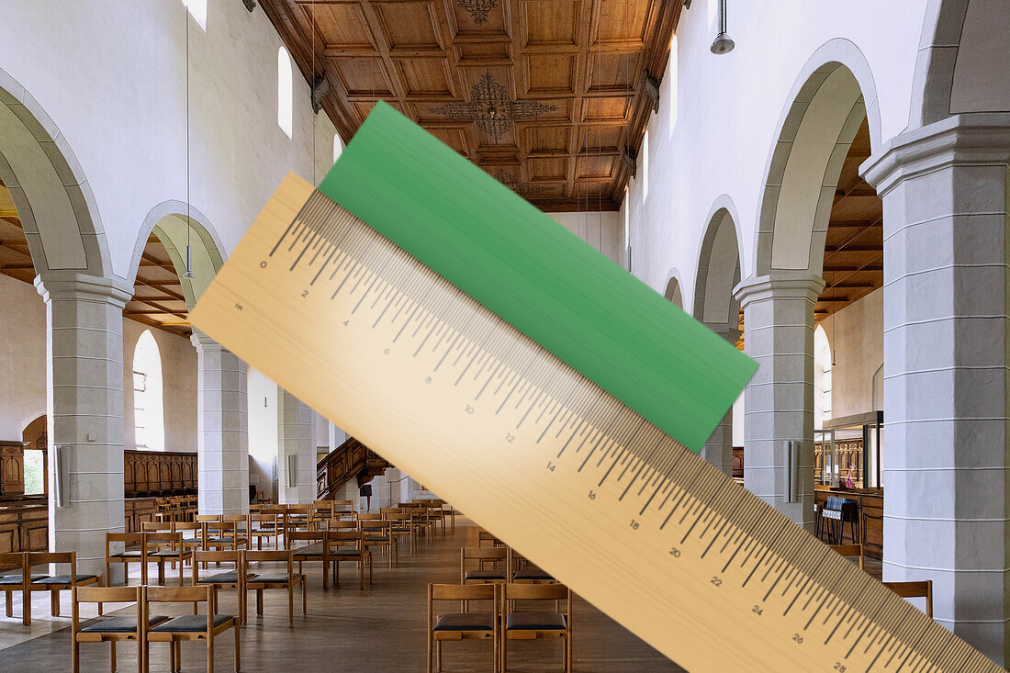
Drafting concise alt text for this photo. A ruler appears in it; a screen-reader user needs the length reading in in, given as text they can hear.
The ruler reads 18.5 in
